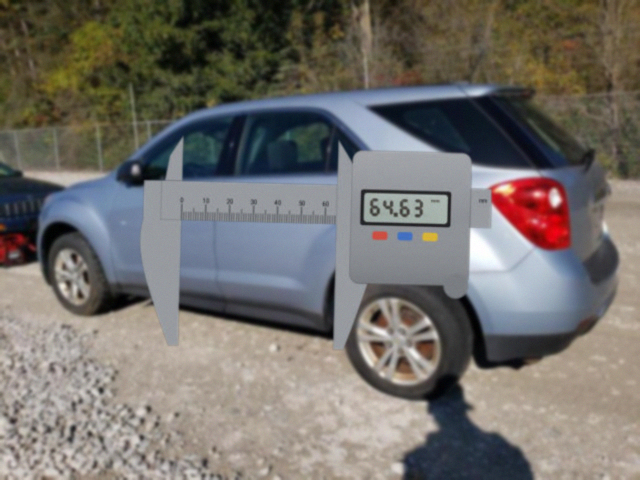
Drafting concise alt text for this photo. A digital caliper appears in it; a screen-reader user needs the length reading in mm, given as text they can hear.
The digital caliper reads 64.63 mm
